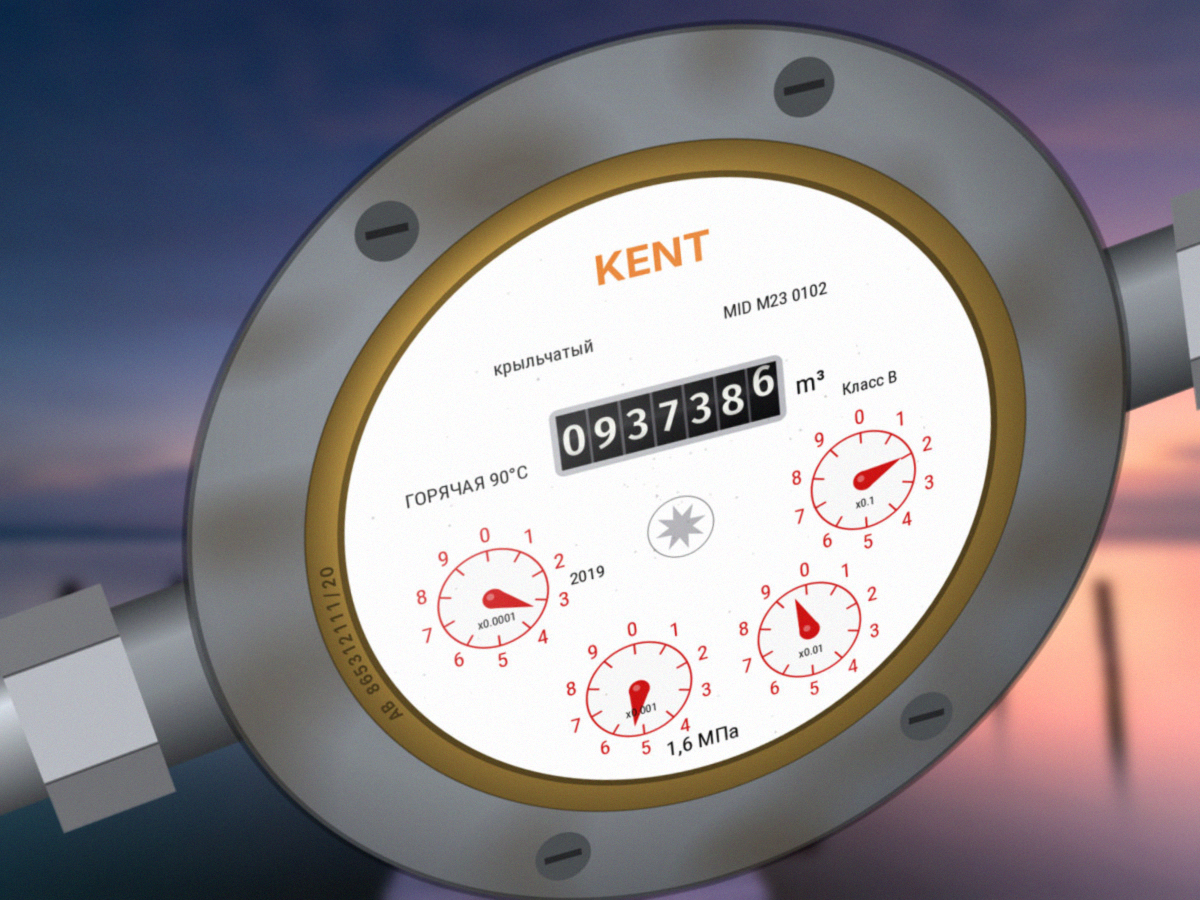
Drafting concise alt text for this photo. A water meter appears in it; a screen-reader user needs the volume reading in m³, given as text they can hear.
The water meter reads 937386.1953 m³
